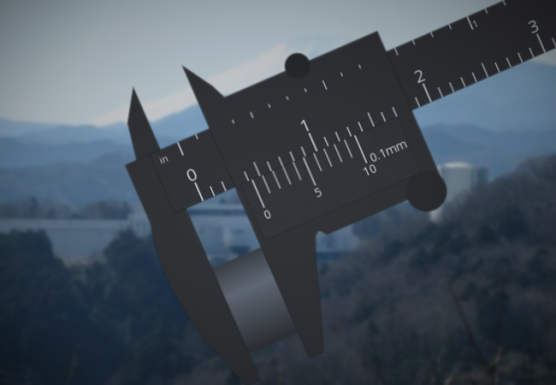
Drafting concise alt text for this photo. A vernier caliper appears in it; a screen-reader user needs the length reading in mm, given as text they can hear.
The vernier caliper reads 4.3 mm
